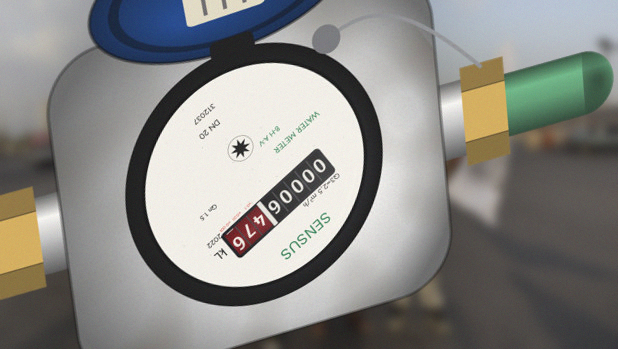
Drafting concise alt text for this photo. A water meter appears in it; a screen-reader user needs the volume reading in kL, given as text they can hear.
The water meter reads 6.476 kL
